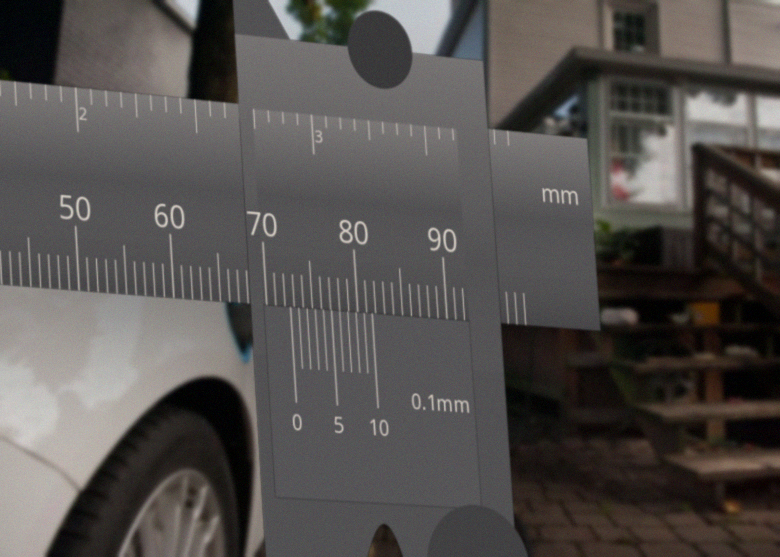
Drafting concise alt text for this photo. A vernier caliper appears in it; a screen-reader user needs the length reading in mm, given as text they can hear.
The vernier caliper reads 72.6 mm
